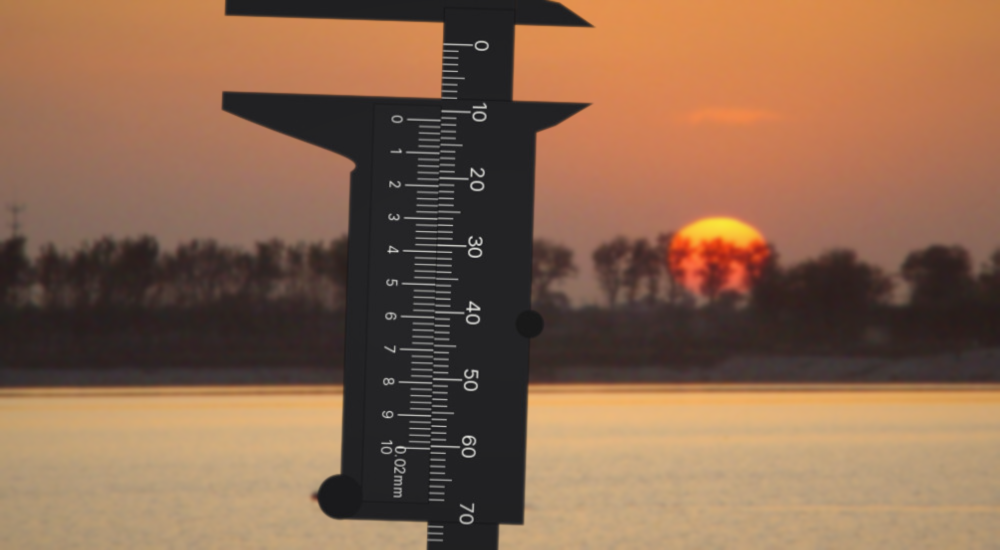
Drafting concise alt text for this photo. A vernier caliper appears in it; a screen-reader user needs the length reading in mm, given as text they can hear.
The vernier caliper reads 11.4 mm
